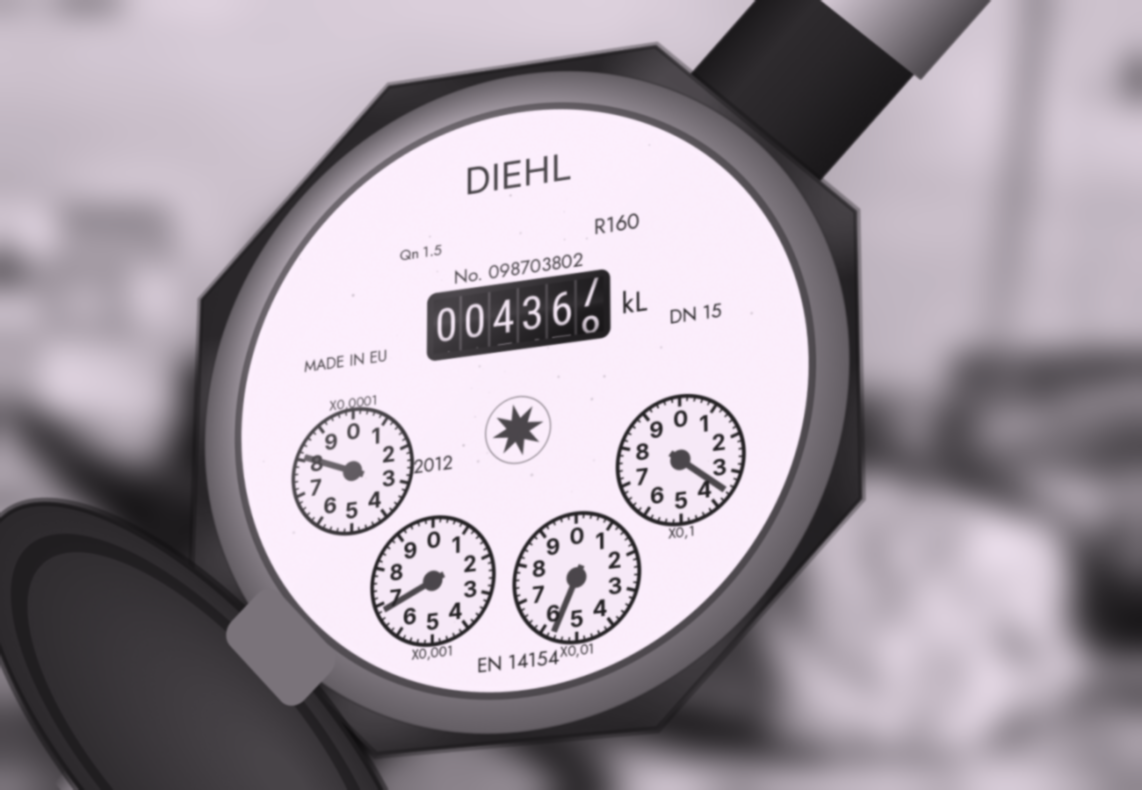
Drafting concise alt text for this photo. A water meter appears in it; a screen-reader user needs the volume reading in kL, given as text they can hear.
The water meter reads 4367.3568 kL
